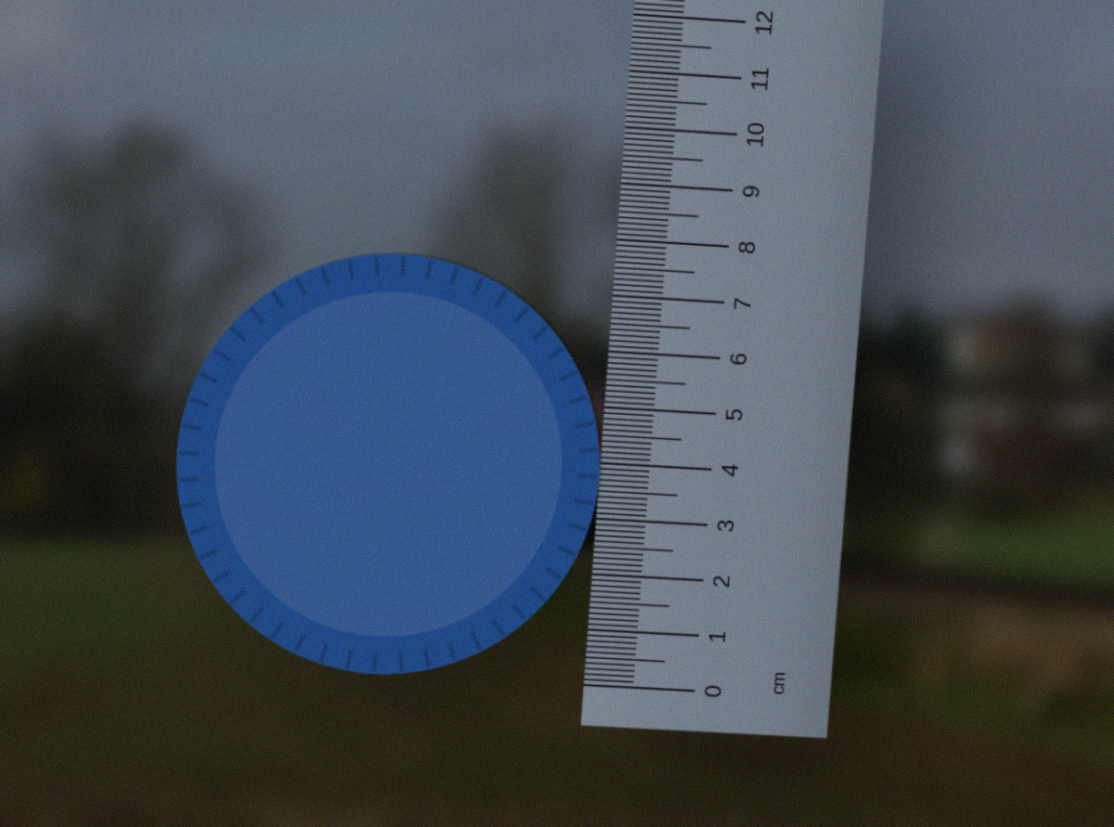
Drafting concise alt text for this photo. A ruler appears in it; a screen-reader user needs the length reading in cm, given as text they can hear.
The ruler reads 7.5 cm
